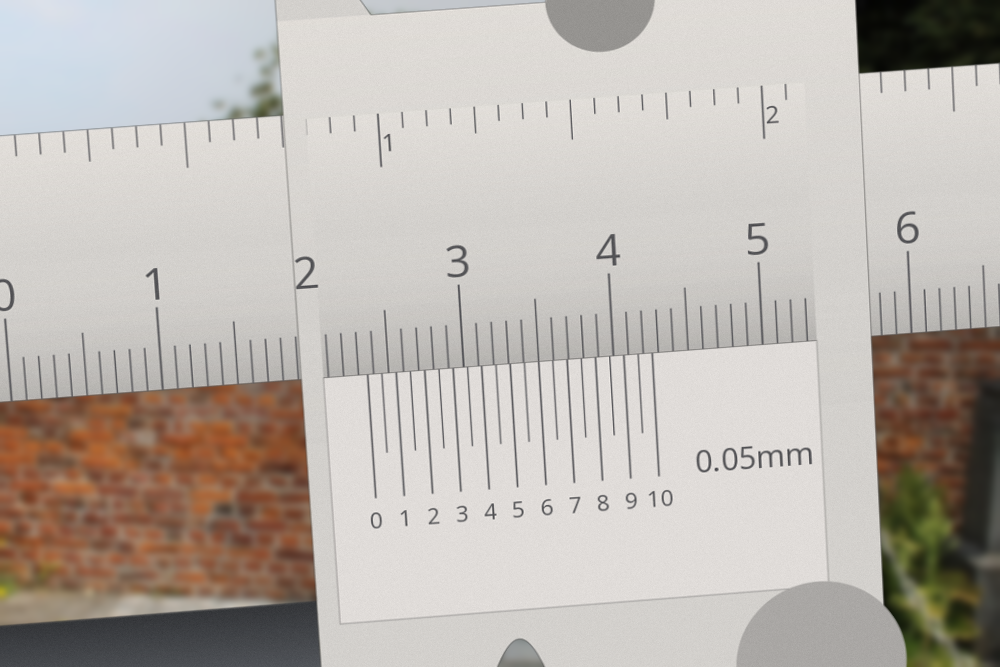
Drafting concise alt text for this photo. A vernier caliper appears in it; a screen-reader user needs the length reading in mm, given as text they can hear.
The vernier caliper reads 23.6 mm
